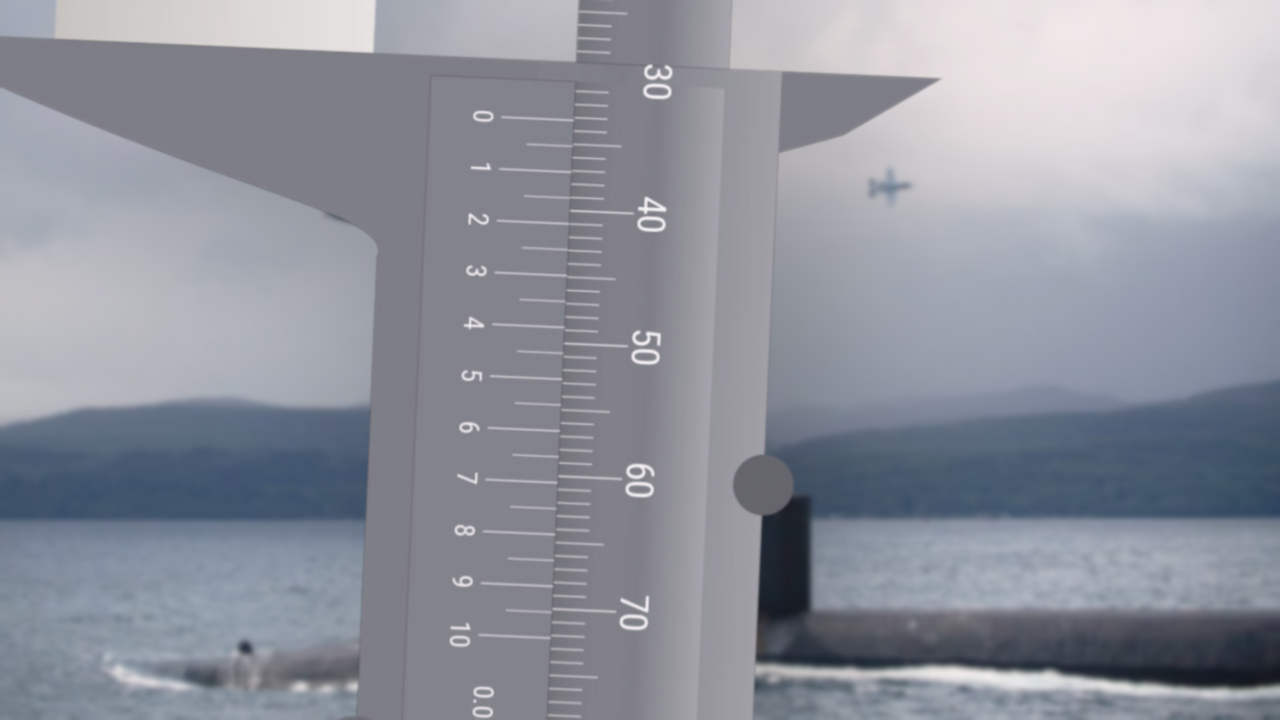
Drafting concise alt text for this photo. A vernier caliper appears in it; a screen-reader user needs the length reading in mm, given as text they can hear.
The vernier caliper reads 33.2 mm
